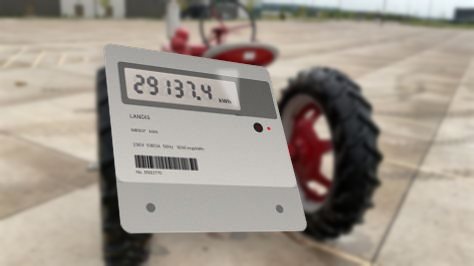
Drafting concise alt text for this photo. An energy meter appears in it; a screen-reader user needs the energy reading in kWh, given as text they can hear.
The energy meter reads 29137.4 kWh
